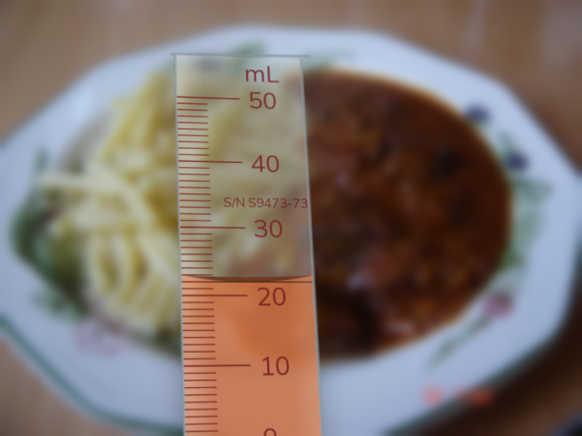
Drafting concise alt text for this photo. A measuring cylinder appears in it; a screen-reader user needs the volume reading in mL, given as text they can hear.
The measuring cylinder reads 22 mL
